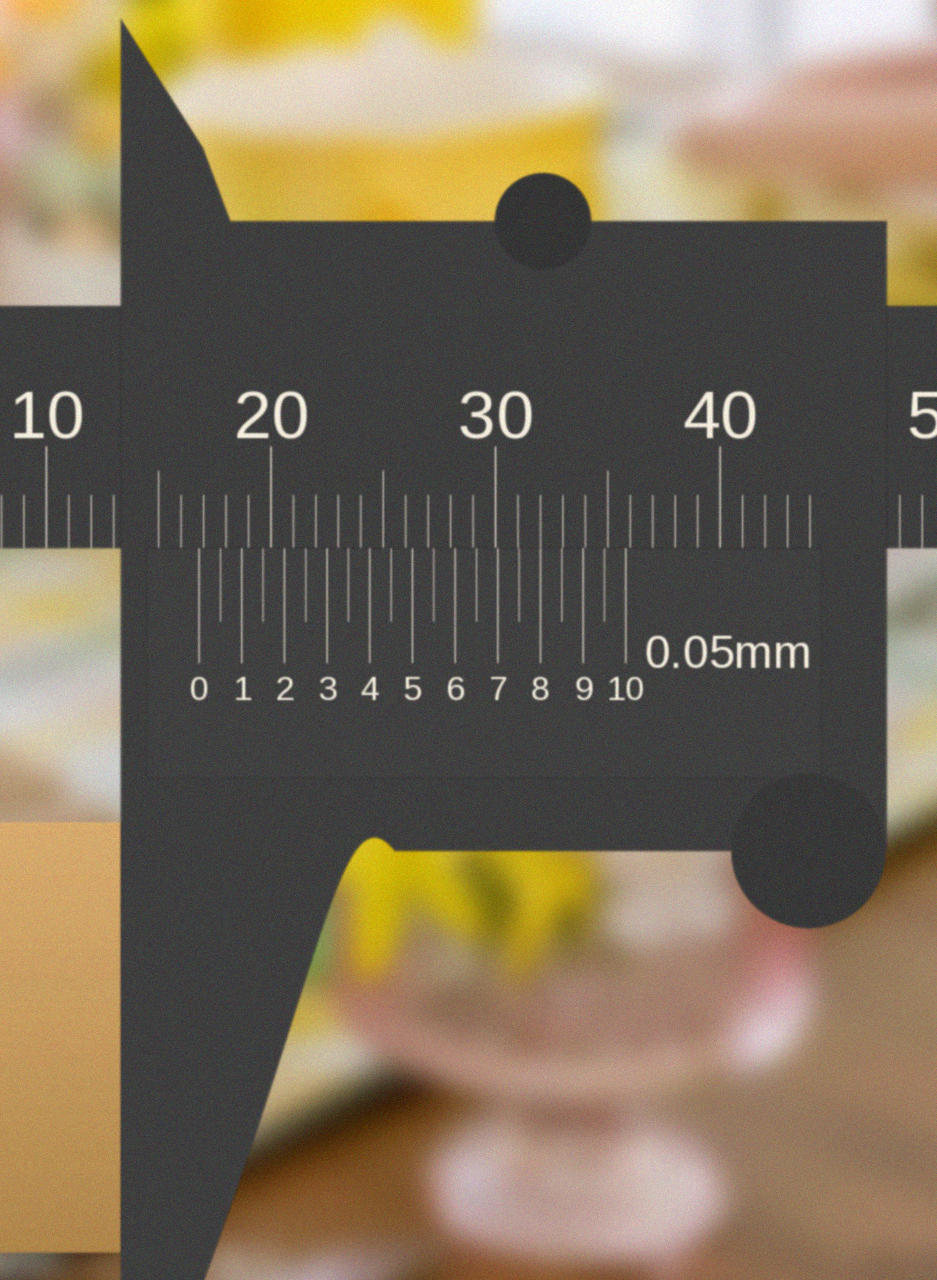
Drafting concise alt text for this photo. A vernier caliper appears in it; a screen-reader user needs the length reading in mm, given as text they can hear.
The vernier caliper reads 16.8 mm
